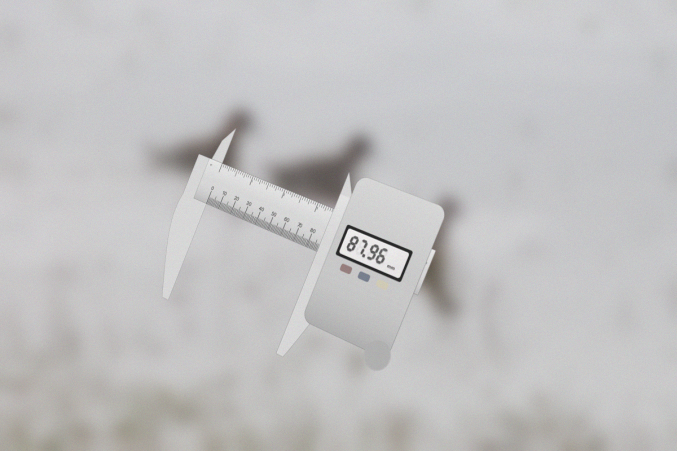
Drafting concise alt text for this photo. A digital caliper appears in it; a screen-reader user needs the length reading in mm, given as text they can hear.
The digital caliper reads 87.96 mm
